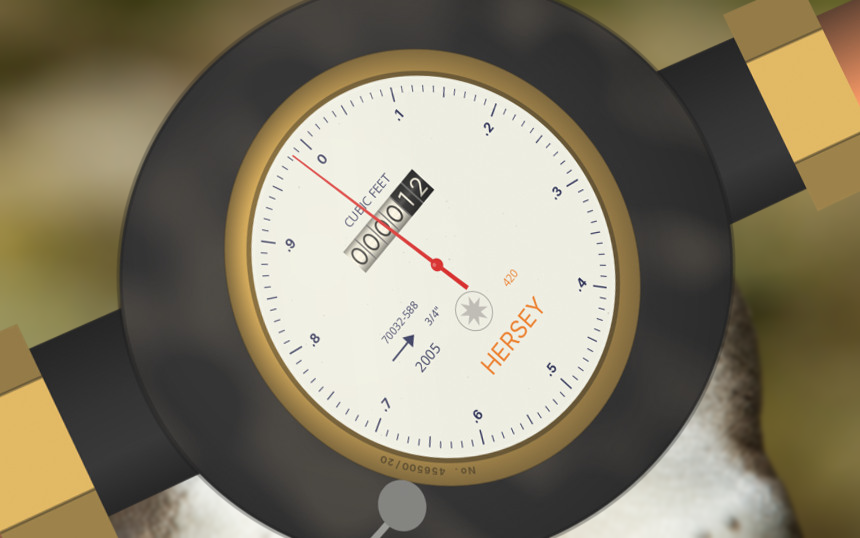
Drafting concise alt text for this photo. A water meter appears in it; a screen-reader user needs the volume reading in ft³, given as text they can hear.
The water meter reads 11.98 ft³
